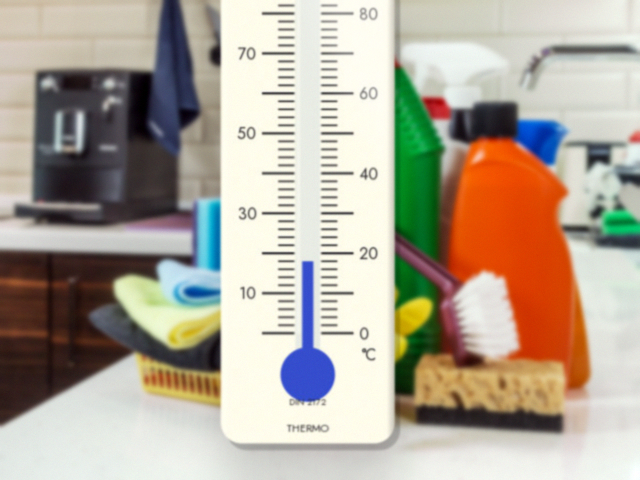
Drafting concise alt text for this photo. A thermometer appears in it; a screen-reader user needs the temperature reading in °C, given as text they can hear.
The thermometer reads 18 °C
